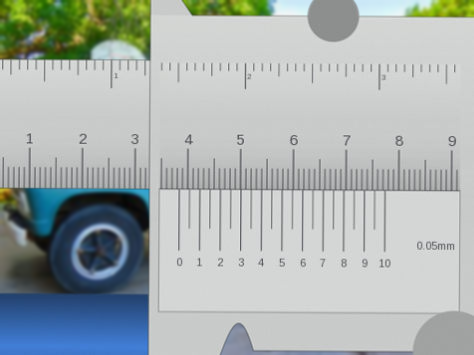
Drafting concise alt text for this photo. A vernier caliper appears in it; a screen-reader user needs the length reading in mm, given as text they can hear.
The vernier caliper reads 38.4 mm
